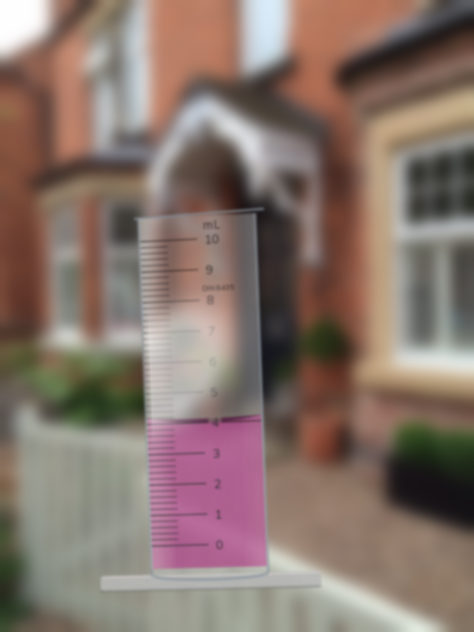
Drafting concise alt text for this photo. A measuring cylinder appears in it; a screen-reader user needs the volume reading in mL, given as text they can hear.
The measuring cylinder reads 4 mL
